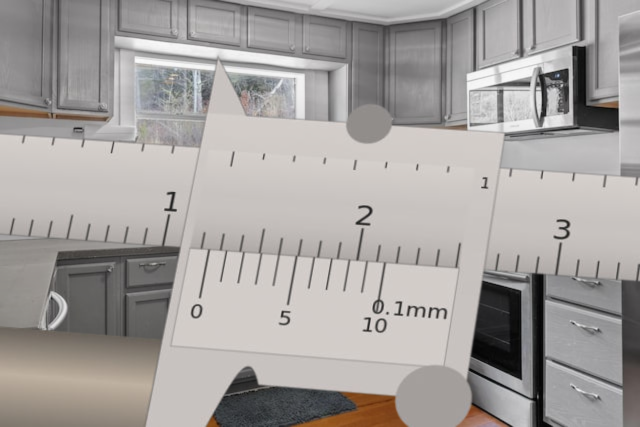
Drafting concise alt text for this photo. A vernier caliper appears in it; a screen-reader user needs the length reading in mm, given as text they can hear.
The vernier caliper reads 12.4 mm
